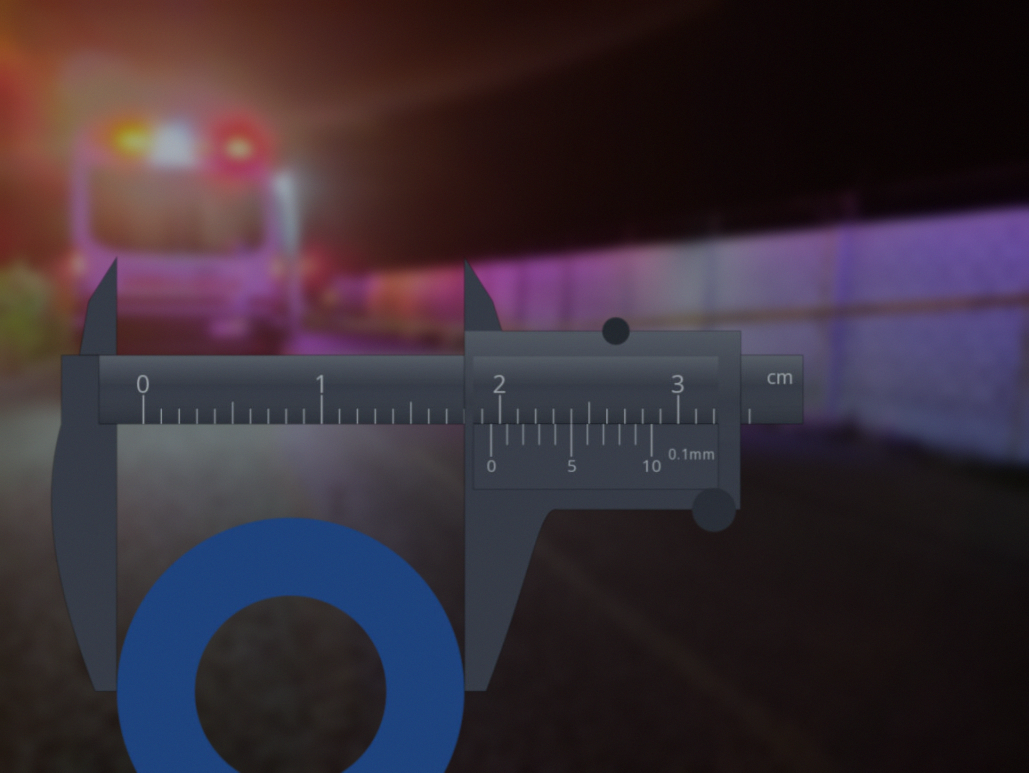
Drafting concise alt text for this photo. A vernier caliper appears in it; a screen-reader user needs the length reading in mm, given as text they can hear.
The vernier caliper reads 19.5 mm
